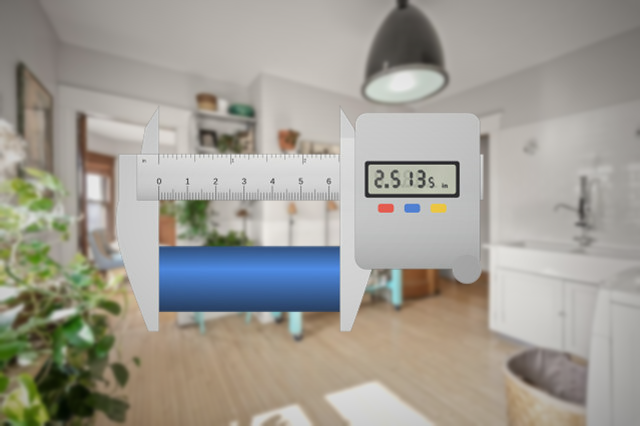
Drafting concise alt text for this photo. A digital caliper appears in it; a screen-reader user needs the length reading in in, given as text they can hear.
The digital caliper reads 2.5135 in
